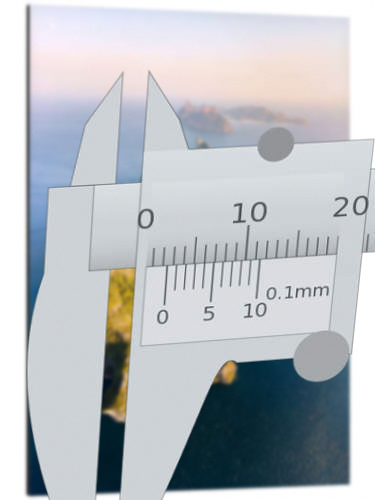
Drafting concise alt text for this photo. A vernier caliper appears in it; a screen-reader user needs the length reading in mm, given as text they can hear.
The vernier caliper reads 2.4 mm
